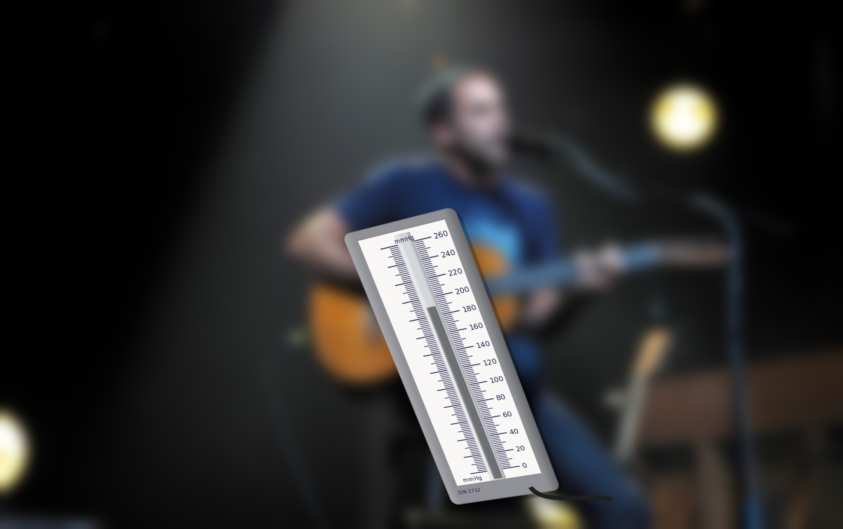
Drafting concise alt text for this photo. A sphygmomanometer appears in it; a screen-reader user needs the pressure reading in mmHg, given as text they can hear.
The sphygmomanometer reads 190 mmHg
